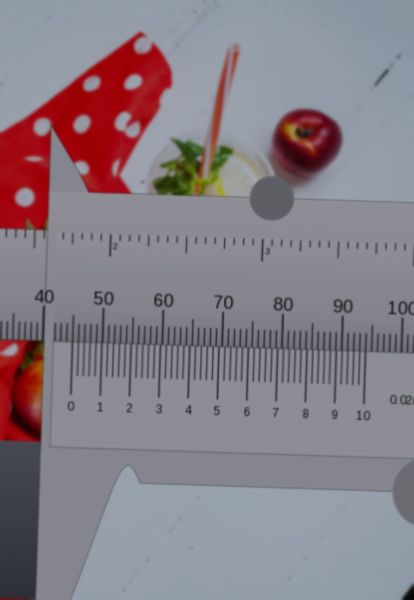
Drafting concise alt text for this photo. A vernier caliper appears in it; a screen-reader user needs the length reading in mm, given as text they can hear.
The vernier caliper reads 45.0 mm
